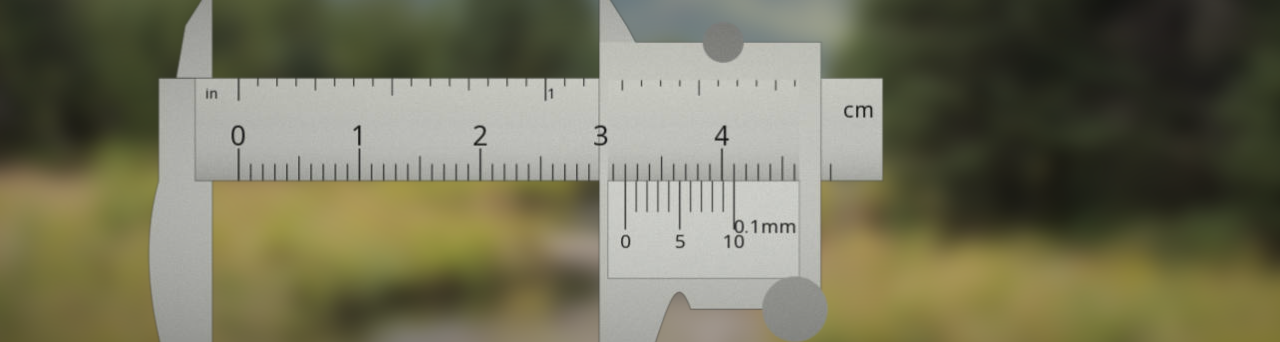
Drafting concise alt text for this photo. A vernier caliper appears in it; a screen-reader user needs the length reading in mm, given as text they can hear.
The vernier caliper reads 32.0 mm
